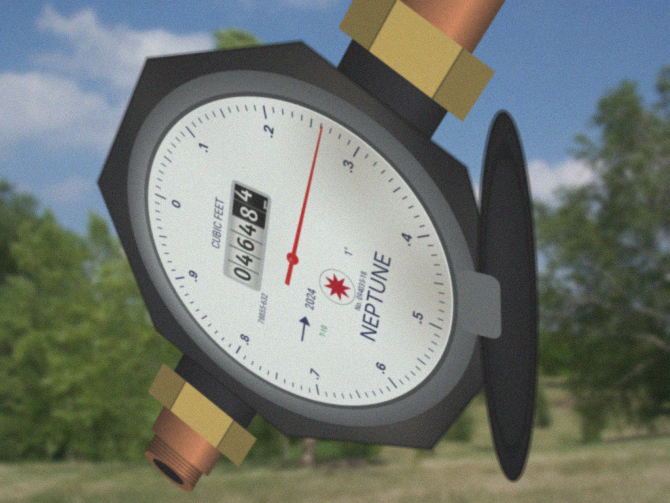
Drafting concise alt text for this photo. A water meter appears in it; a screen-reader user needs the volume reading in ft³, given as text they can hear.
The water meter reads 46484.26 ft³
